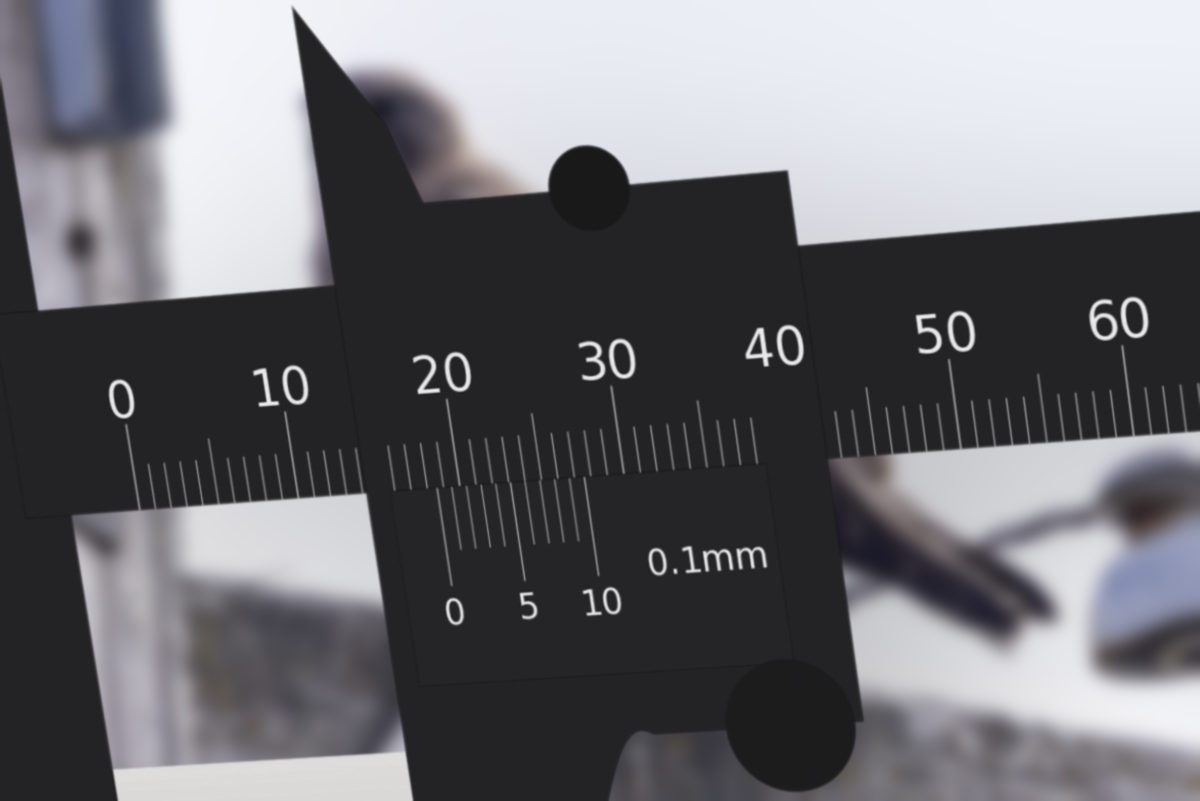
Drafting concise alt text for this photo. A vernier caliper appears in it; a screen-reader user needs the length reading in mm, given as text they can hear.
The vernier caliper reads 18.6 mm
